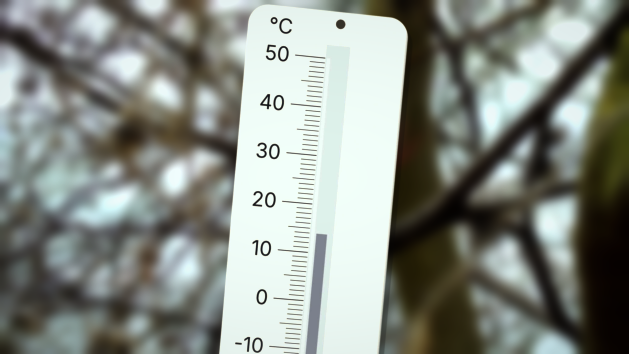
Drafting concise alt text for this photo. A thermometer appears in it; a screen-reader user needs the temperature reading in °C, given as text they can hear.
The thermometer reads 14 °C
